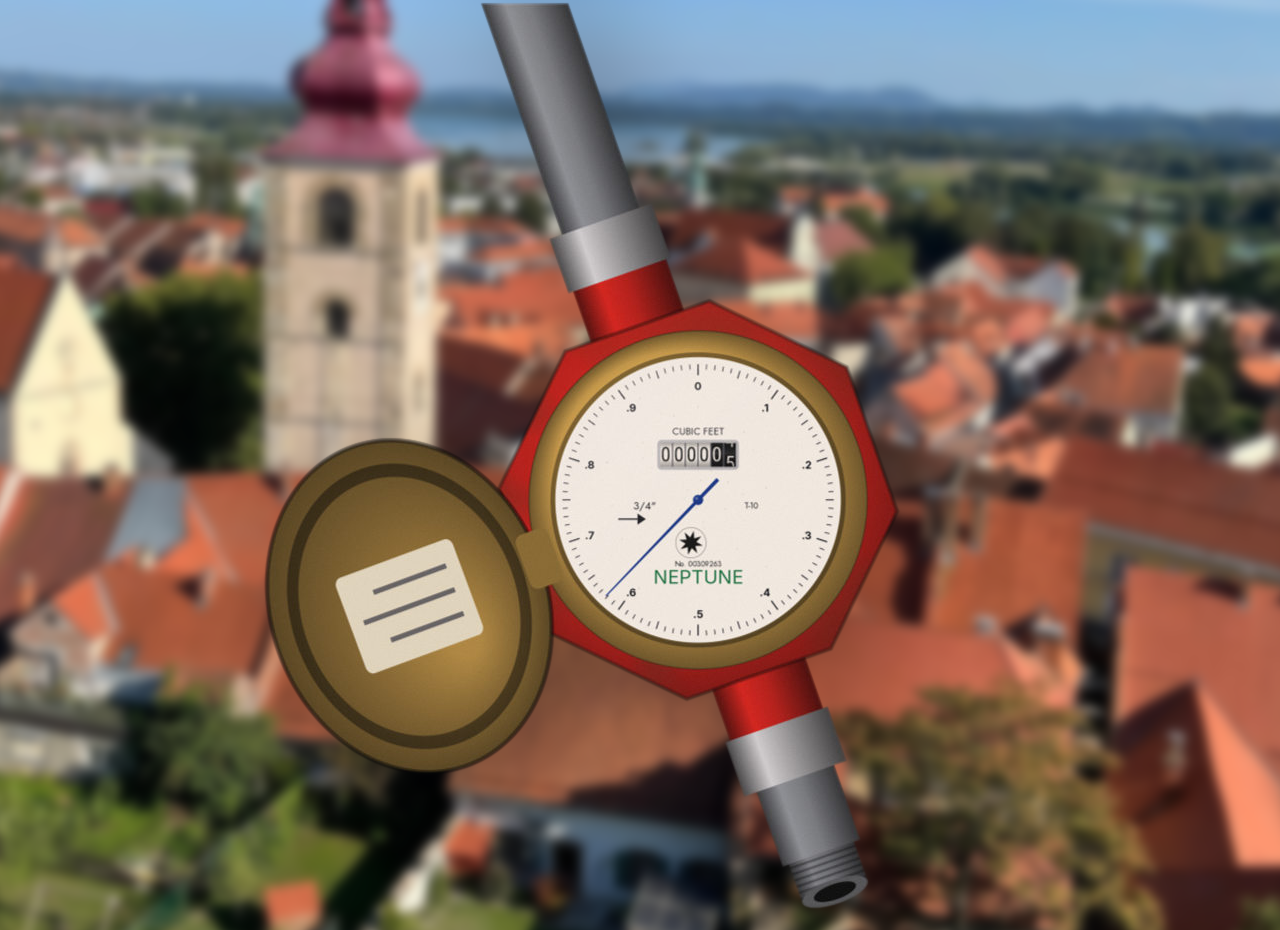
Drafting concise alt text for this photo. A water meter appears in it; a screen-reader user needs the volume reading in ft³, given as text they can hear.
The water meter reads 4.62 ft³
